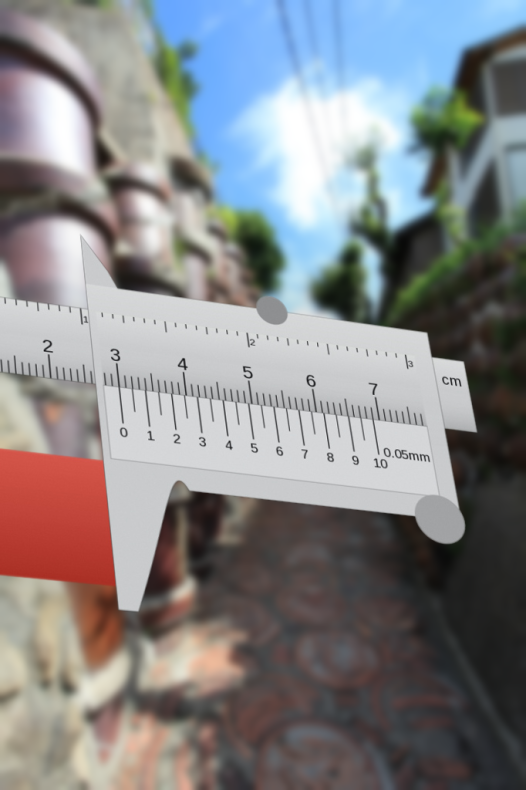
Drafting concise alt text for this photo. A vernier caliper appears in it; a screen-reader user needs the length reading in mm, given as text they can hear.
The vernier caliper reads 30.0 mm
